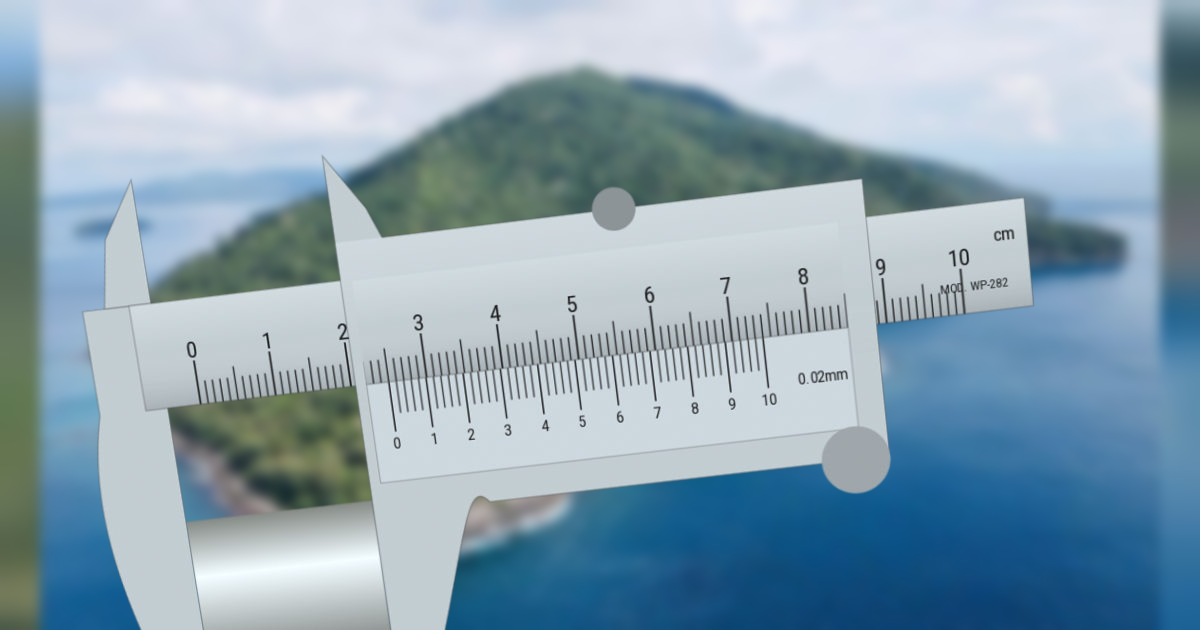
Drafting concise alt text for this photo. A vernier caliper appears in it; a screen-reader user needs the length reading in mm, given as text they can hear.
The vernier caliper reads 25.0 mm
